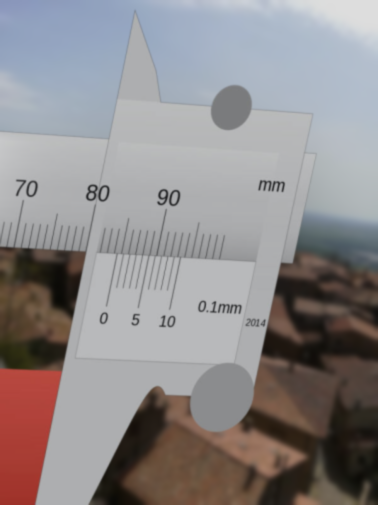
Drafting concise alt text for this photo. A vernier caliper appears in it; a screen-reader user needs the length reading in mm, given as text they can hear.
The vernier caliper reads 84.4 mm
